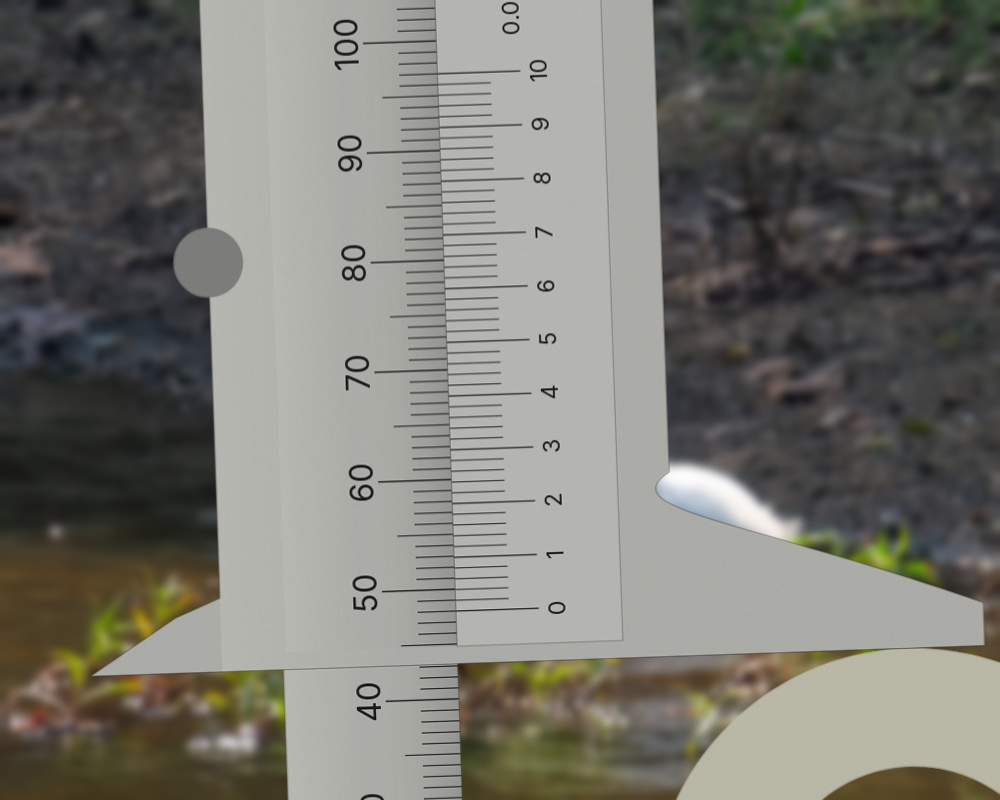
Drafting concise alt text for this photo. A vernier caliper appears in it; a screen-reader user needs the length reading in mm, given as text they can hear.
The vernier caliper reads 48.0 mm
